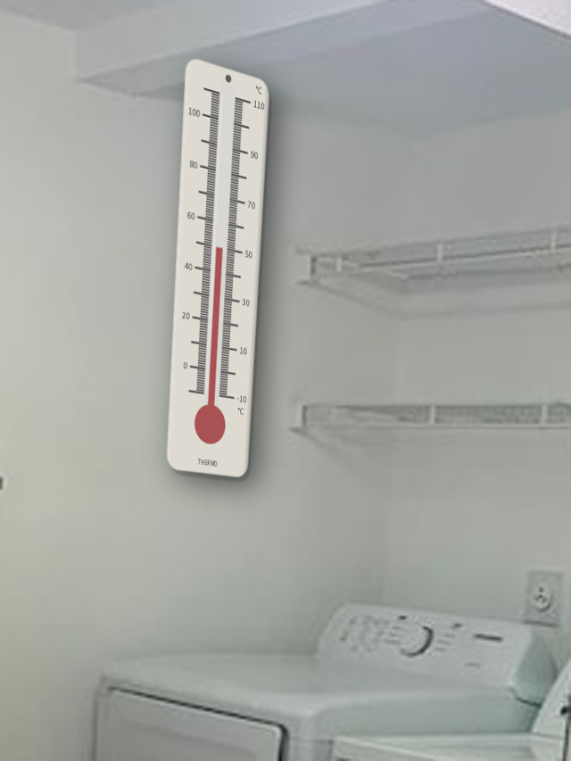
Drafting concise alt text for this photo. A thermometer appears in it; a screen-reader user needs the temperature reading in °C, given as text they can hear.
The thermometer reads 50 °C
